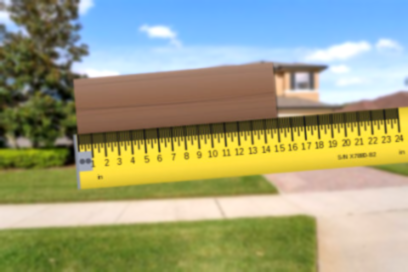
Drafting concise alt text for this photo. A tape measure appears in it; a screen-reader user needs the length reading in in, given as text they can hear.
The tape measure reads 15 in
